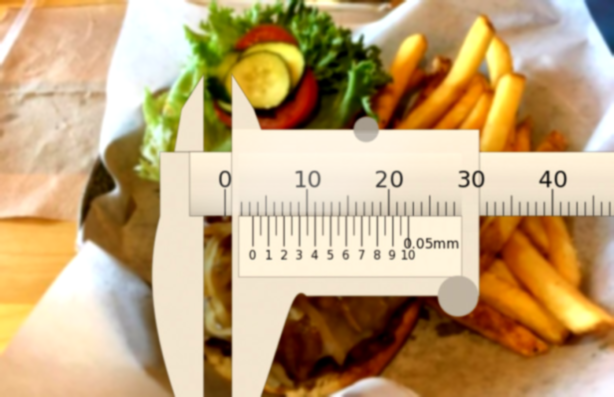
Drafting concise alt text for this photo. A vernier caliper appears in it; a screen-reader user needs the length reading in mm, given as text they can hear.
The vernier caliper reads 3.4 mm
